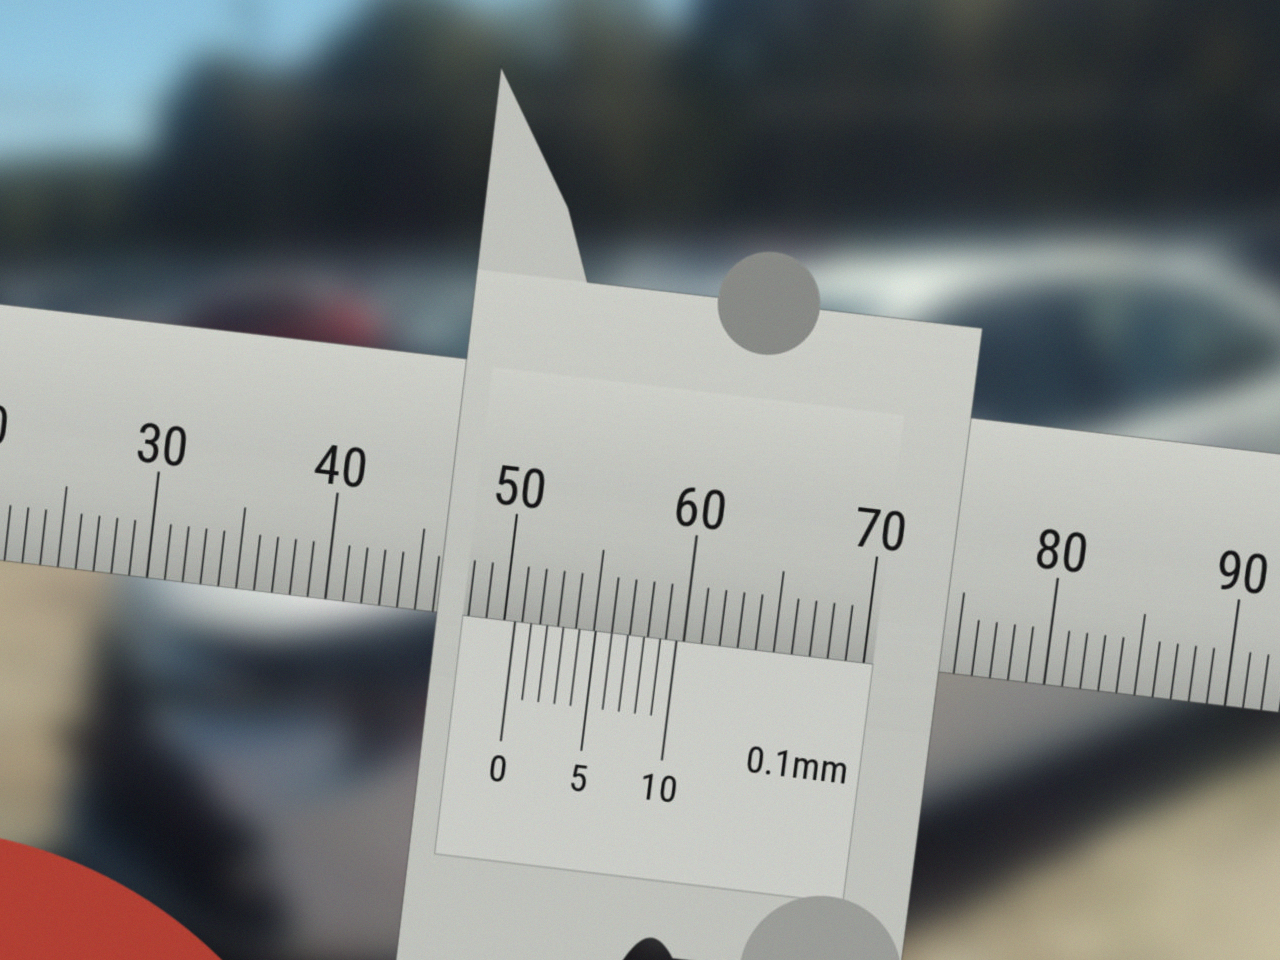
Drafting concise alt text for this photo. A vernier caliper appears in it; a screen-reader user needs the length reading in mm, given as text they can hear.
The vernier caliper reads 50.6 mm
